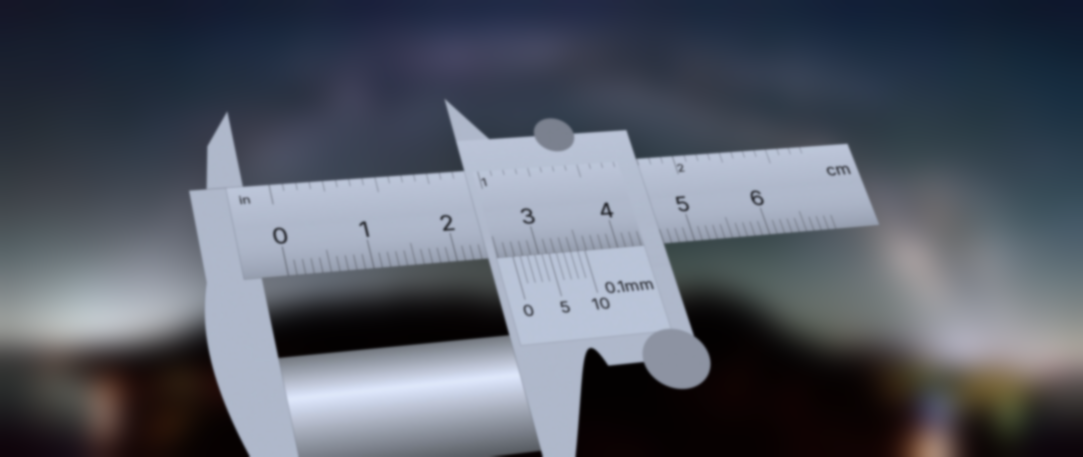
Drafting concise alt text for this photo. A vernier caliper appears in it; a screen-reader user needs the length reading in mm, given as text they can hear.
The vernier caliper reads 26.8 mm
